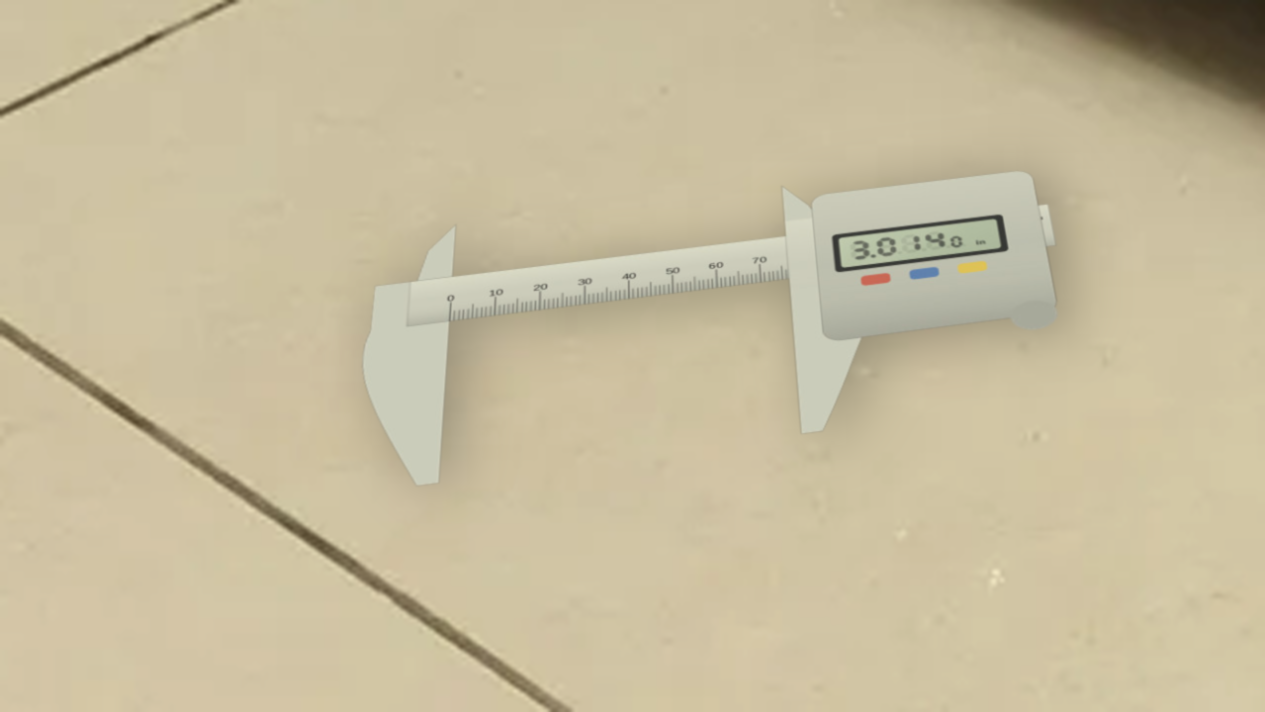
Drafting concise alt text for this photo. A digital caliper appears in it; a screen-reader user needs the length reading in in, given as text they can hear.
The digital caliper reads 3.0140 in
